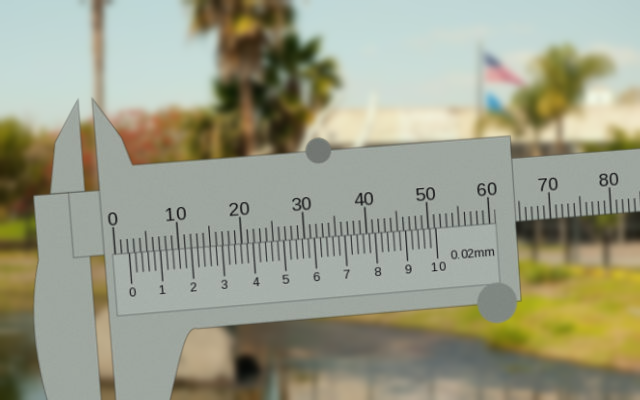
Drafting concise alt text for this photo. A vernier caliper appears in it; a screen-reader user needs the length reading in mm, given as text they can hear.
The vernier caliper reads 2.2 mm
